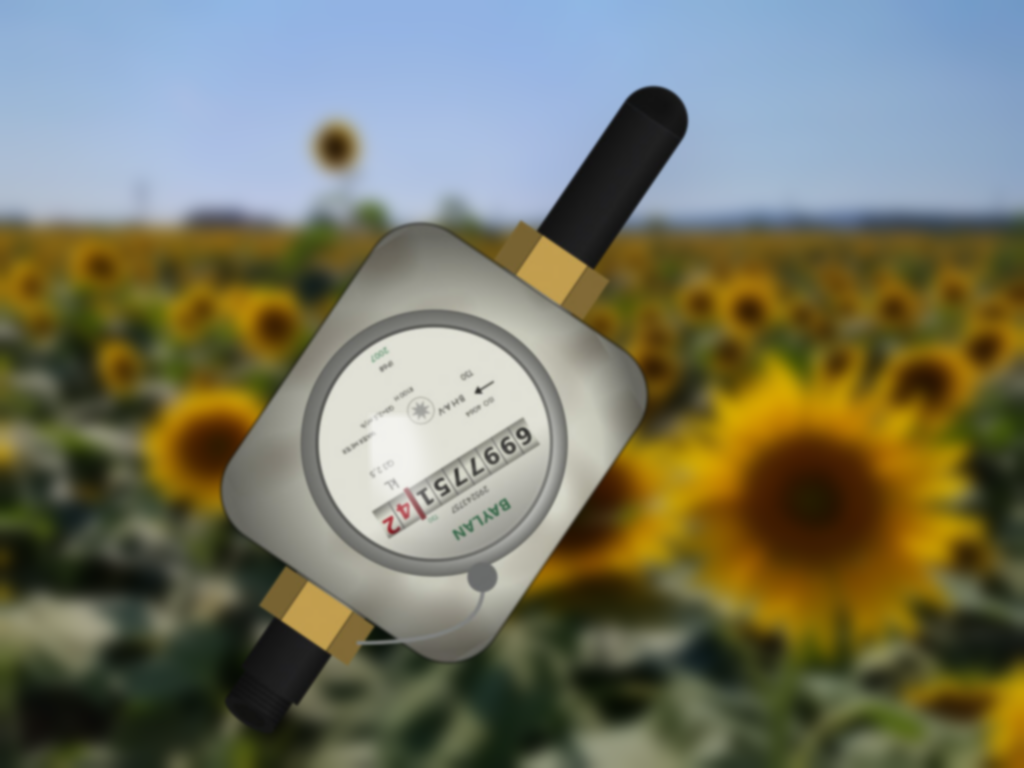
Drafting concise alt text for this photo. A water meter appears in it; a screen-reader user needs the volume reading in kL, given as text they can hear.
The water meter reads 6997751.42 kL
